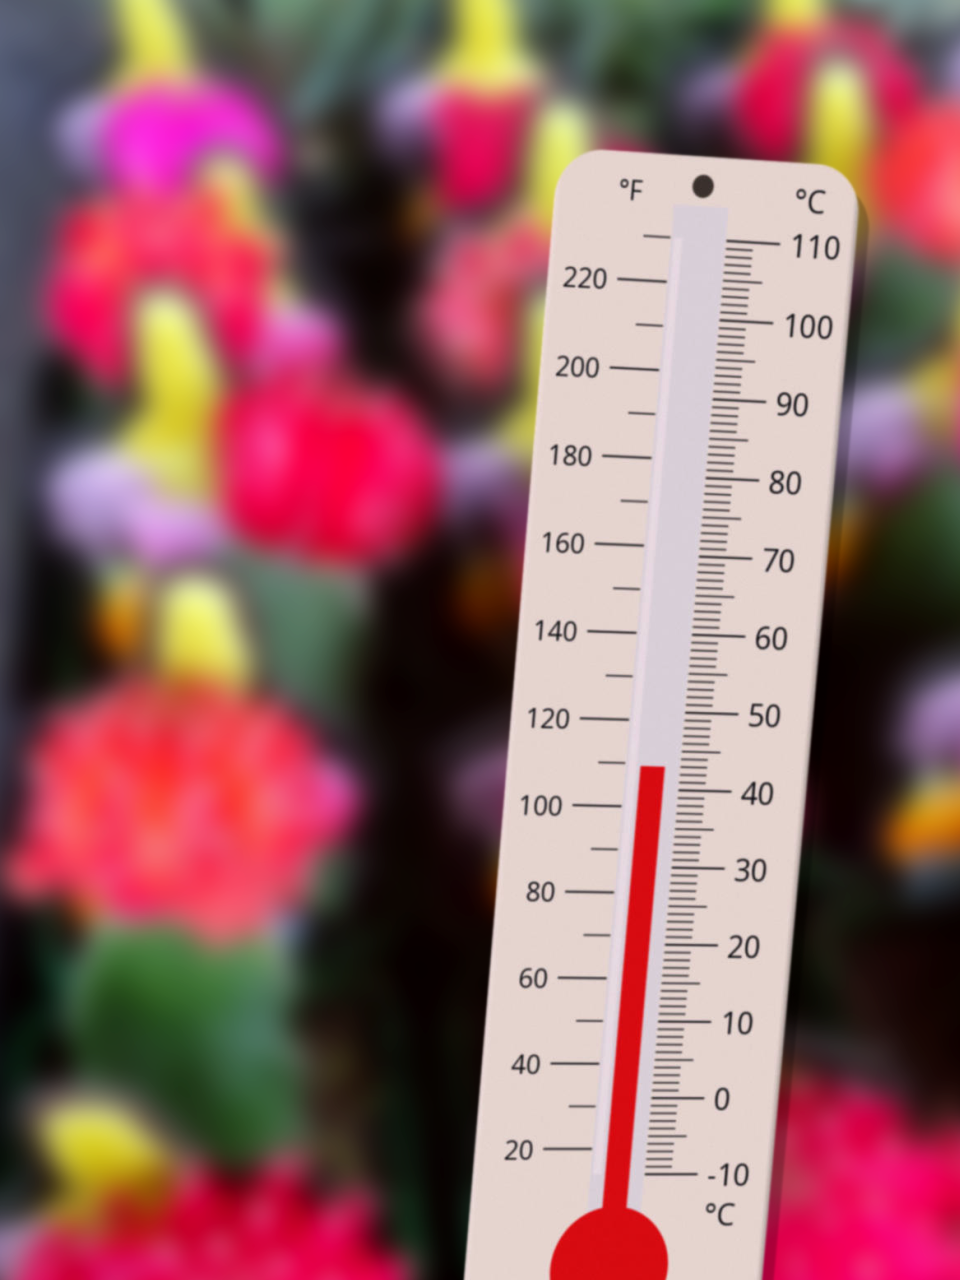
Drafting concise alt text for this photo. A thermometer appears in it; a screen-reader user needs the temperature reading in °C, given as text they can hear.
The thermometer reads 43 °C
